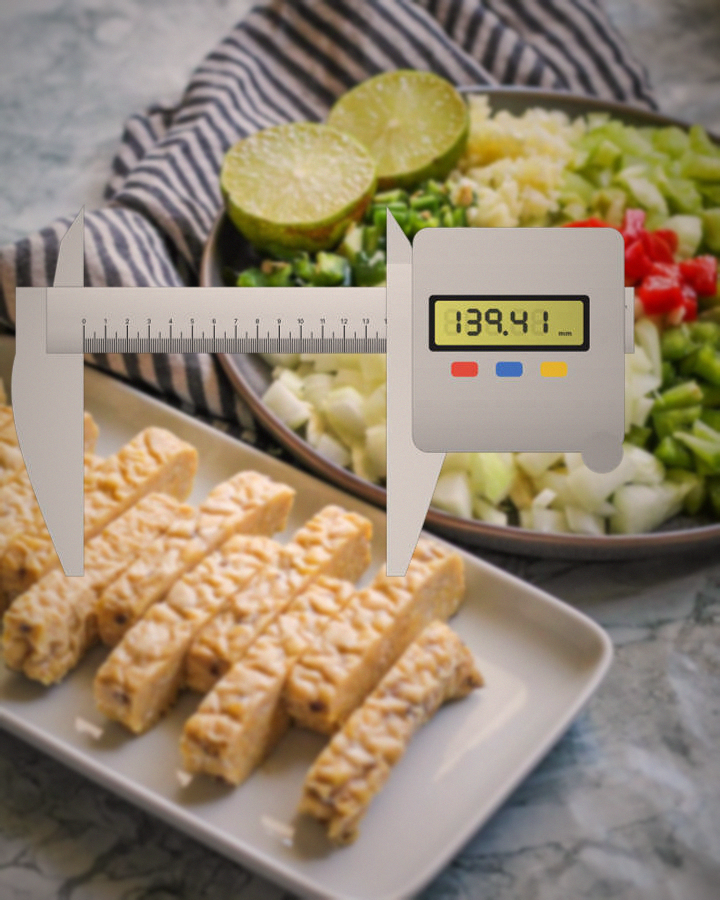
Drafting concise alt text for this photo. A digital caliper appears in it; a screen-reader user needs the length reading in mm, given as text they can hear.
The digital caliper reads 139.41 mm
